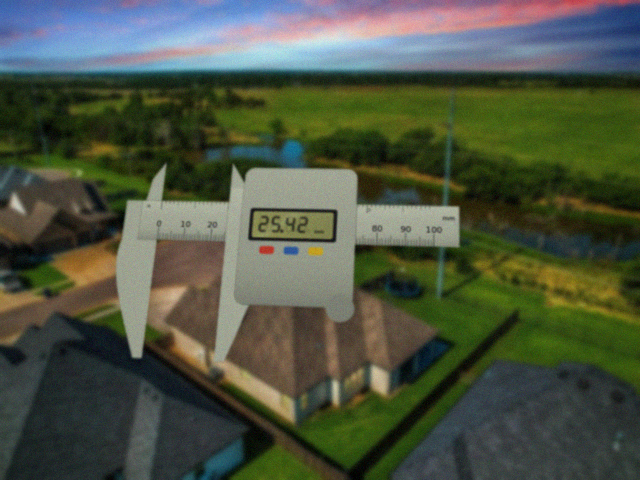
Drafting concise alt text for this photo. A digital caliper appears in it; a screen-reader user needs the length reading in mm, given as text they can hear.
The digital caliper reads 25.42 mm
